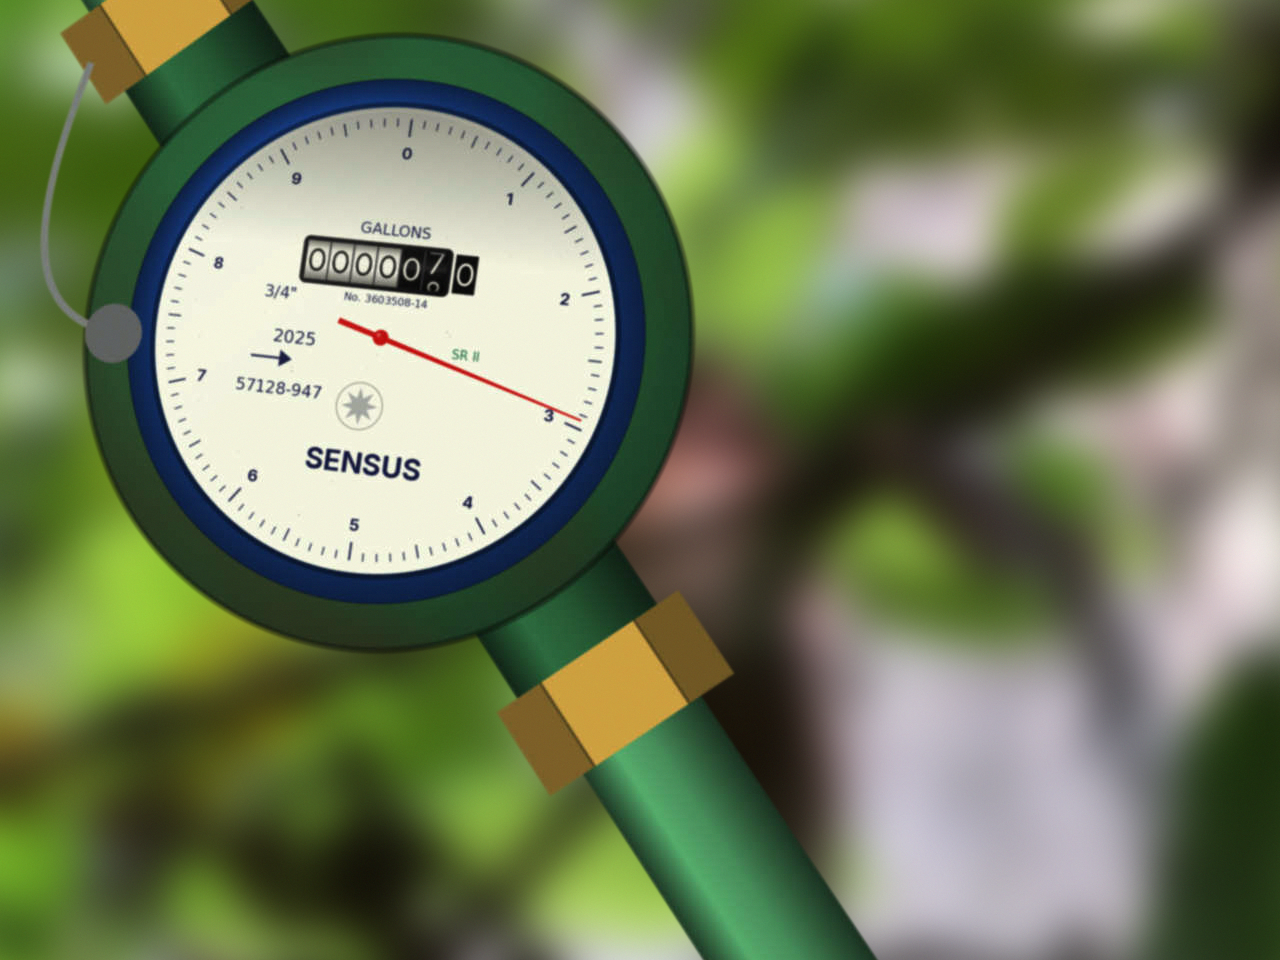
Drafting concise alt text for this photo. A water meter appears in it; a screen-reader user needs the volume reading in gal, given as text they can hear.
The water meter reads 72.9 gal
